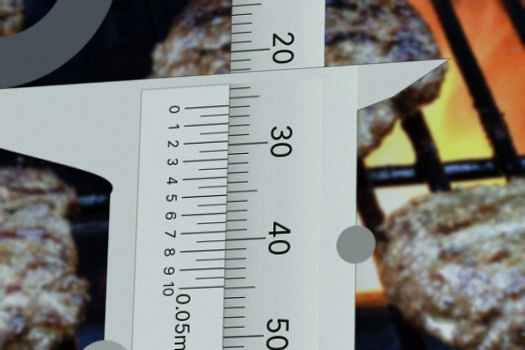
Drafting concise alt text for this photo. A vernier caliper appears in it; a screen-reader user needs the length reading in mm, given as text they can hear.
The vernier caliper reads 25.8 mm
